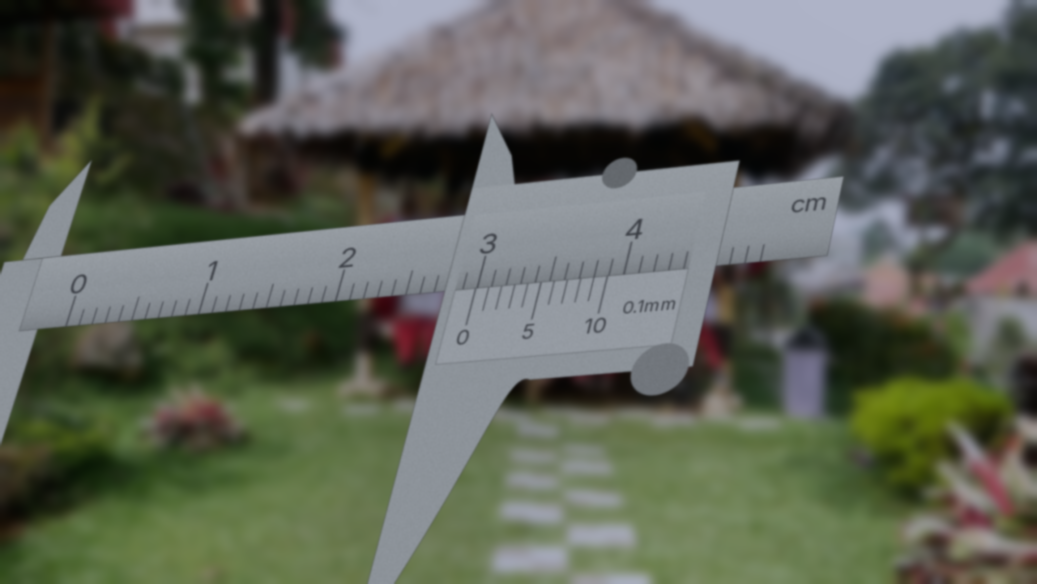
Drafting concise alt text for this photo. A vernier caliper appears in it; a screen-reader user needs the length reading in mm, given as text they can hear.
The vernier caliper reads 29.9 mm
